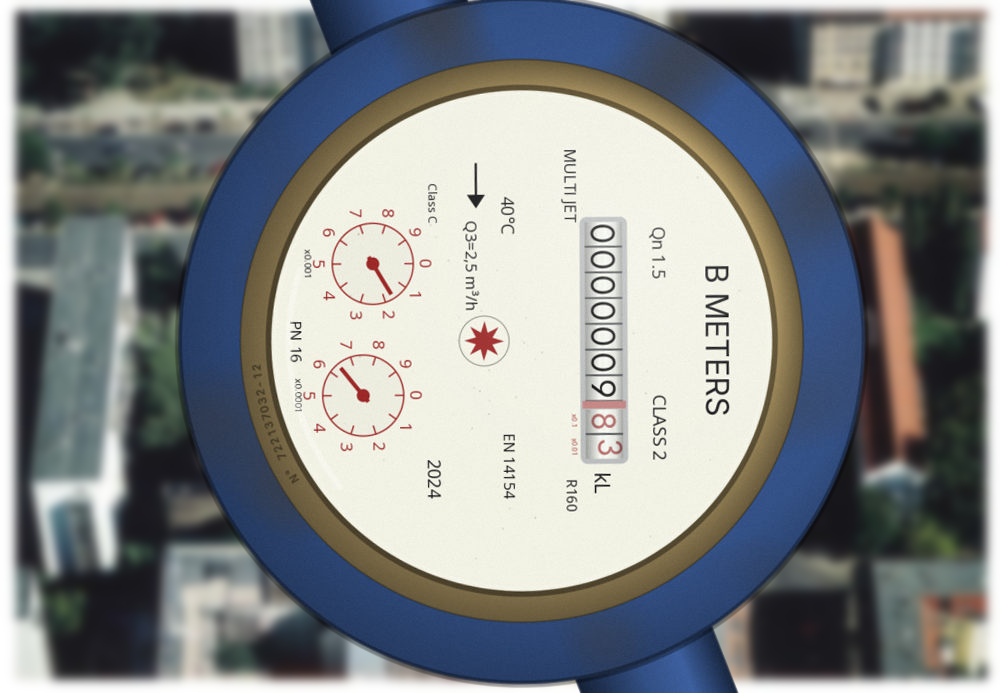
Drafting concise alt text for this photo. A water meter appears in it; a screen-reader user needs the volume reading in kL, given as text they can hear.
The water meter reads 9.8316 kL
